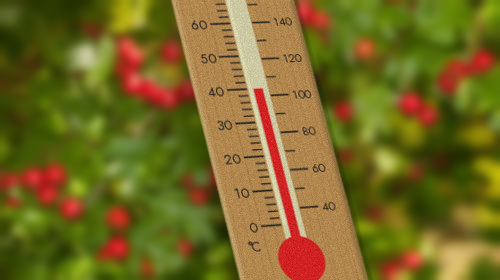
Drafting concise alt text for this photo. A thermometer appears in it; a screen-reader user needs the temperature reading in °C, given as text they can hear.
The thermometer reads 40 °C
